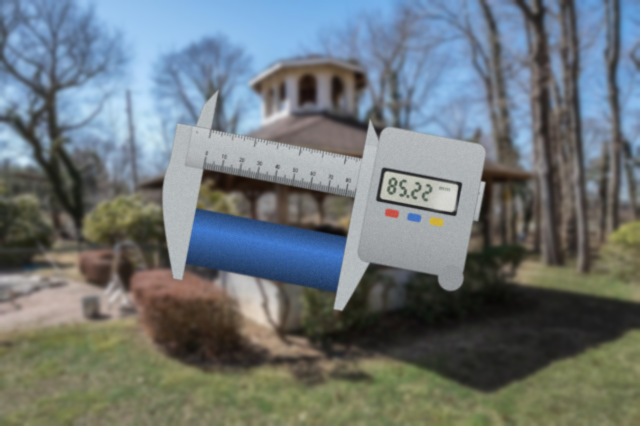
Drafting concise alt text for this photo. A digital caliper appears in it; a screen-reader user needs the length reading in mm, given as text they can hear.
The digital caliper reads 85.22 mm
